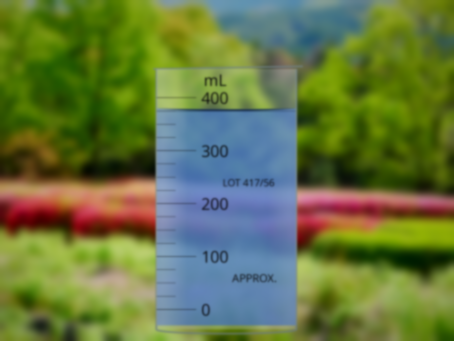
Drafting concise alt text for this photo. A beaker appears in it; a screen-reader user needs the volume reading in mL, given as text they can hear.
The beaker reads 375 mL
